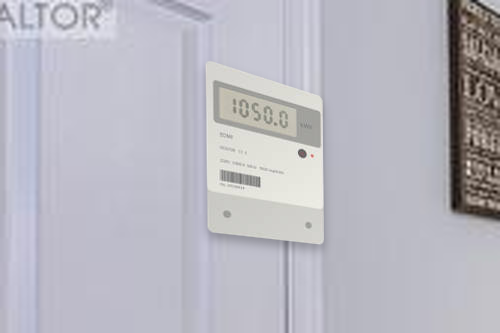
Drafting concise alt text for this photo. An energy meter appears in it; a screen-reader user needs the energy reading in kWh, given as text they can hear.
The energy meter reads 1050.0 kWh
